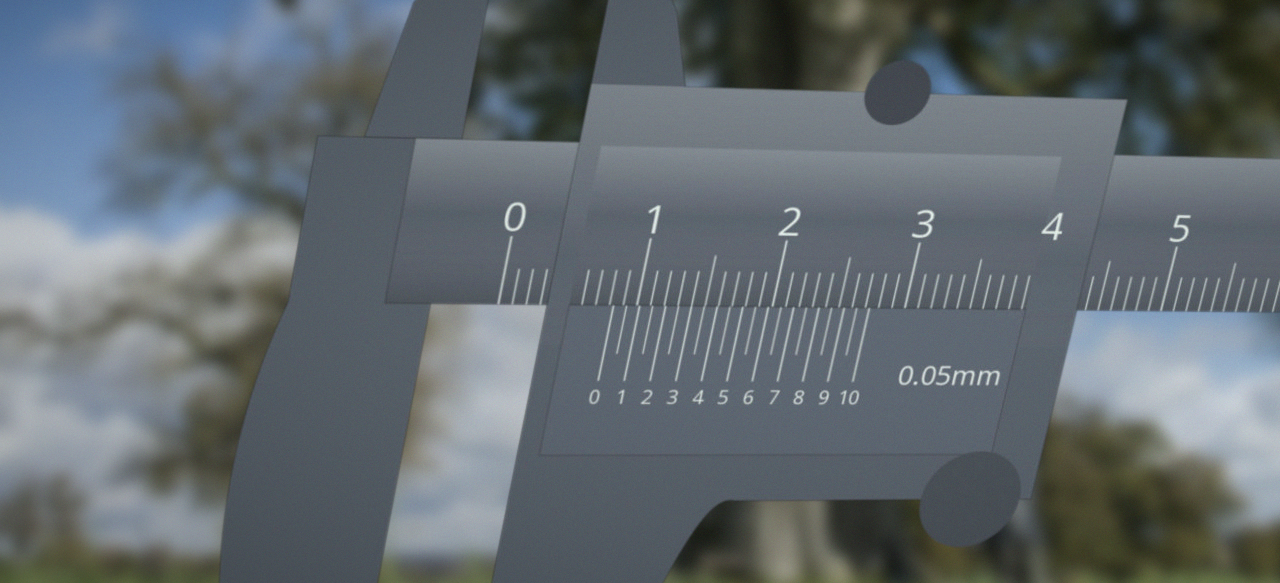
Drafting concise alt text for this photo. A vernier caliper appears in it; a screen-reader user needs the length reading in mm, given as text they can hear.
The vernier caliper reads 8.3 mm
